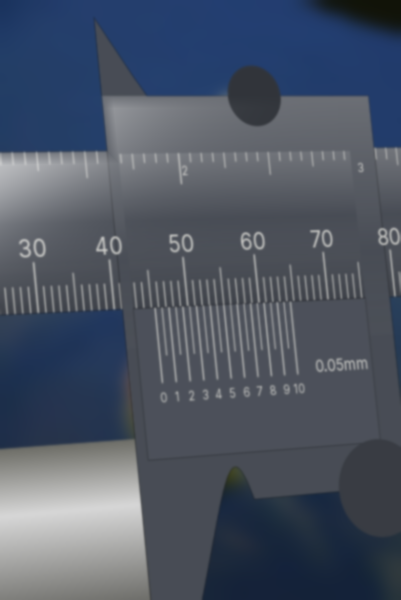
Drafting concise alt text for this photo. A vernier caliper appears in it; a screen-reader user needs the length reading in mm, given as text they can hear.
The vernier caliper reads 45.5 mm
